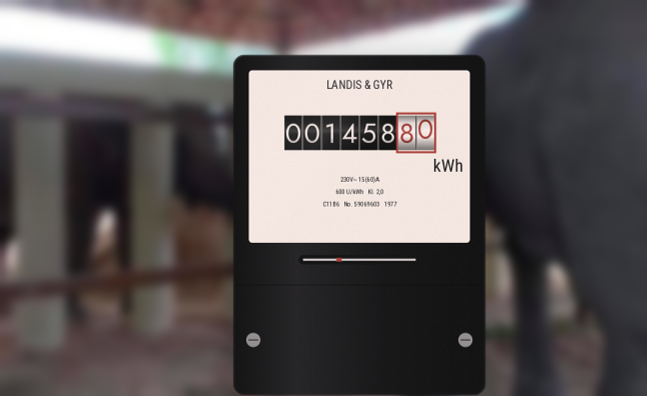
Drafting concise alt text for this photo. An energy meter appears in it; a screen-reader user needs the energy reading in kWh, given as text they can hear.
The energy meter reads 1458.80 kWh
